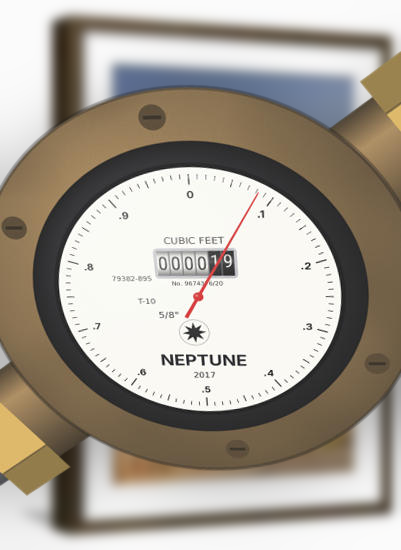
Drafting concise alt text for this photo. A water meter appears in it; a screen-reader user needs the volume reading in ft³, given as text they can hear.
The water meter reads 19.08 ft³
